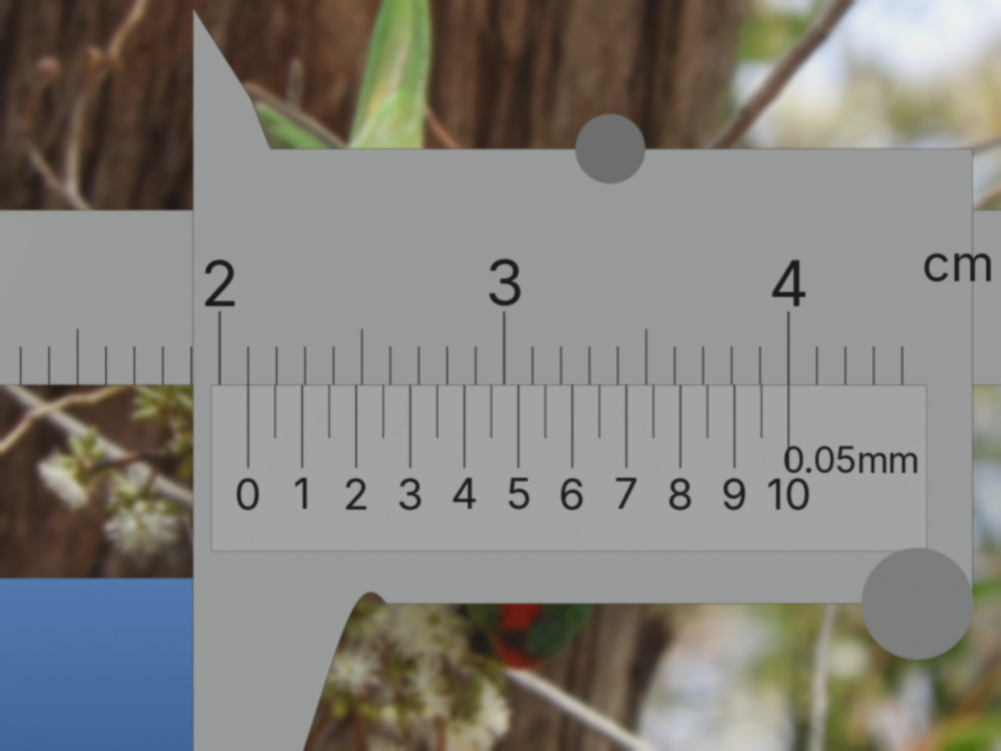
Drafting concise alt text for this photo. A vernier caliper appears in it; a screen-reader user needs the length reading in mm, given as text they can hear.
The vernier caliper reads 21.00 mm
